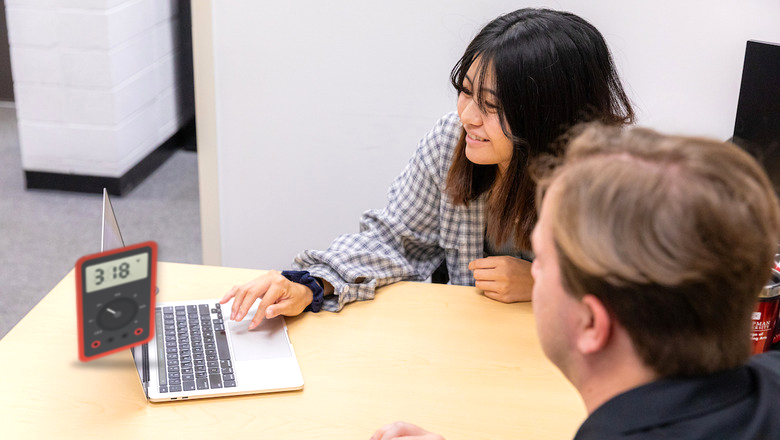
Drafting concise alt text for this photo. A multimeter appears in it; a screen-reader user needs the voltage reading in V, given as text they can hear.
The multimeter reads 318 V
